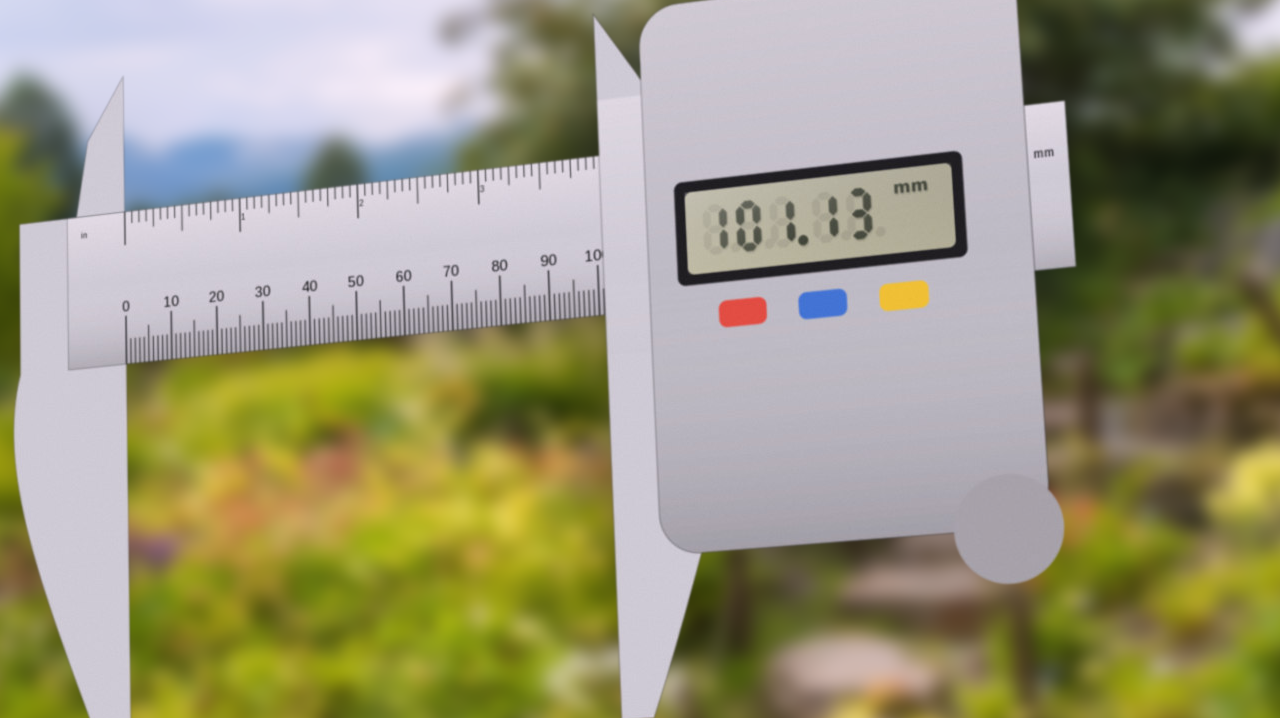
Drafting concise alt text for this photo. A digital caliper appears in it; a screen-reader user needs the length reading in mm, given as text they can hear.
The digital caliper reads 101.13 mm
